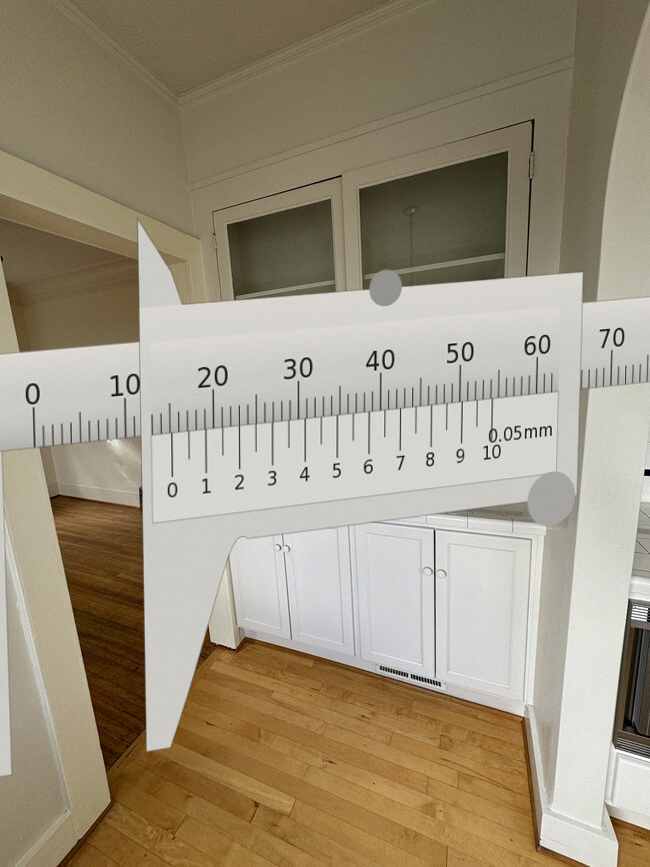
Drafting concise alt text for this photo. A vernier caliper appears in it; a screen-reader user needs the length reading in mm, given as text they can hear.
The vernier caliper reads 15.2 mm
